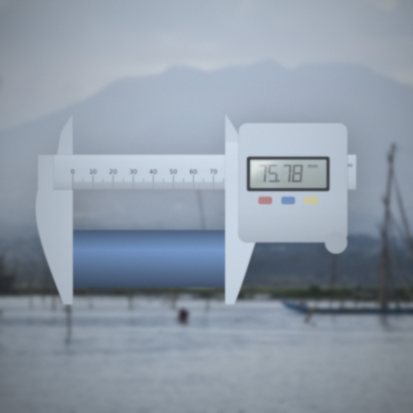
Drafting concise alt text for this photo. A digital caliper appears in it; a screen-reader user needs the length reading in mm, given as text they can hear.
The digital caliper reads 75.78 mm
